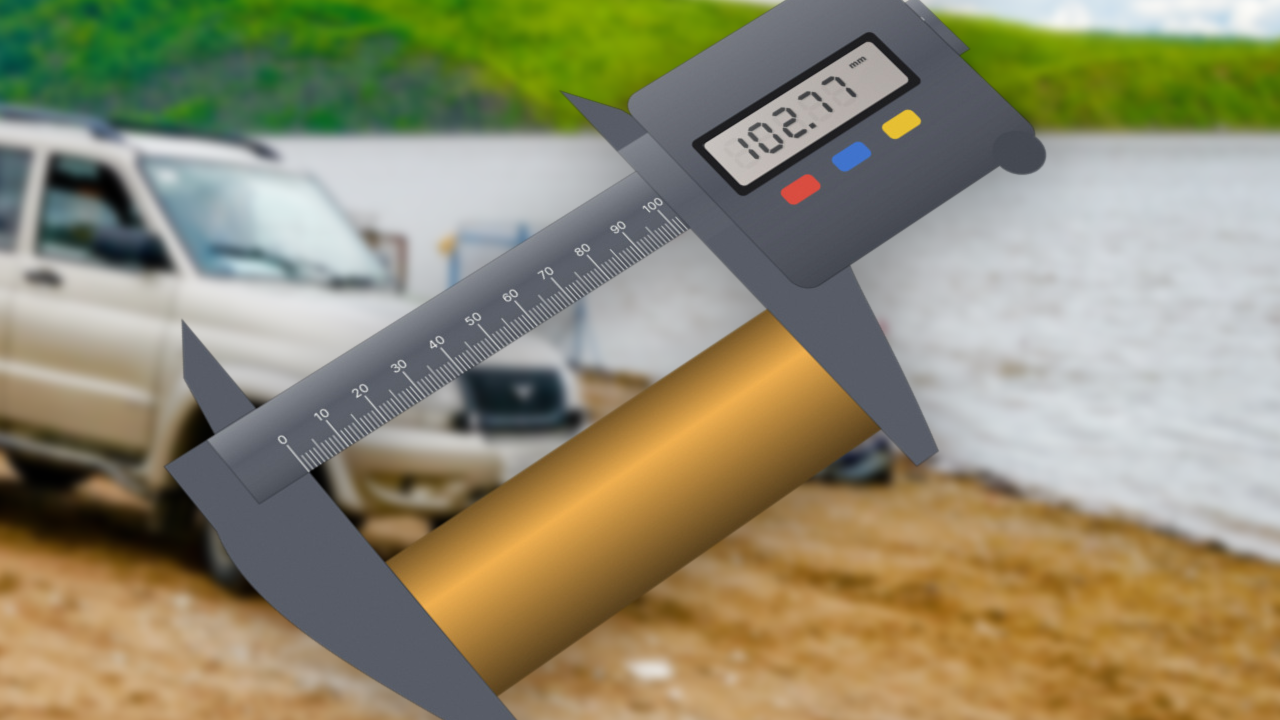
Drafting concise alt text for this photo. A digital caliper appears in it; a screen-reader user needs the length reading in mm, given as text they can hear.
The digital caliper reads 102.77 mm
